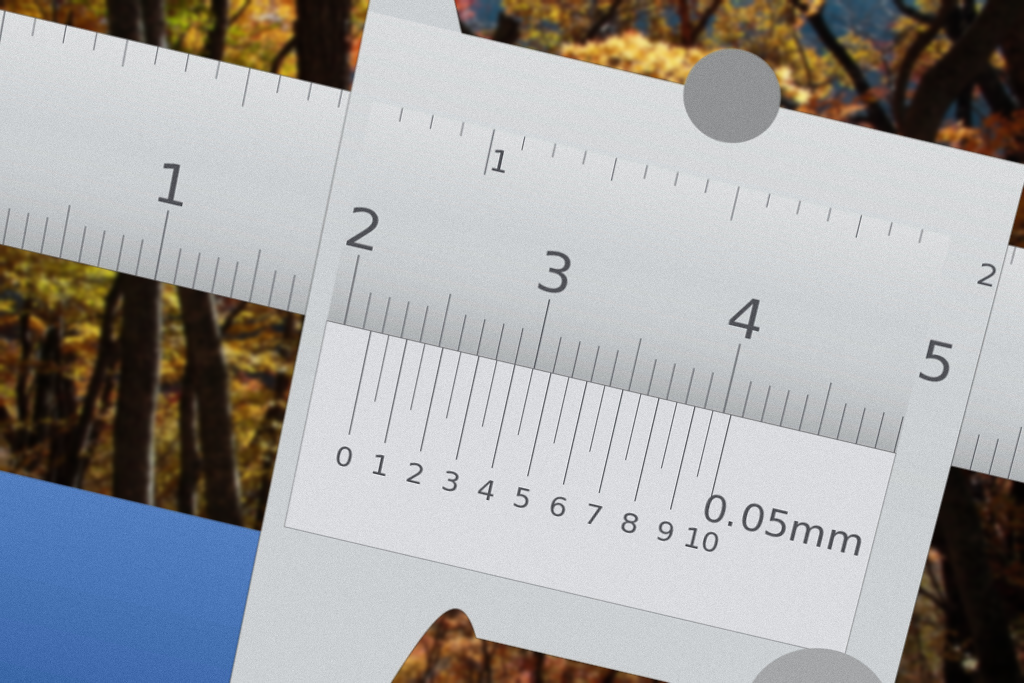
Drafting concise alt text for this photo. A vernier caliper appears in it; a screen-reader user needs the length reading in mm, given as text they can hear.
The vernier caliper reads 21.4 mm
